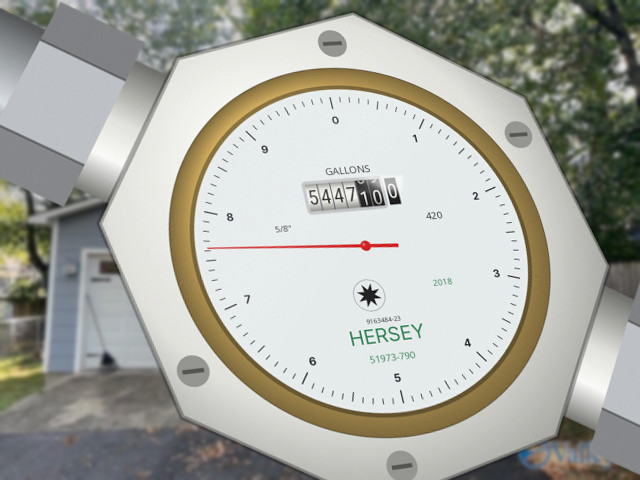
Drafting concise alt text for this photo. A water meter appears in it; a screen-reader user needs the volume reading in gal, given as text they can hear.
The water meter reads 5447097.6 gal
